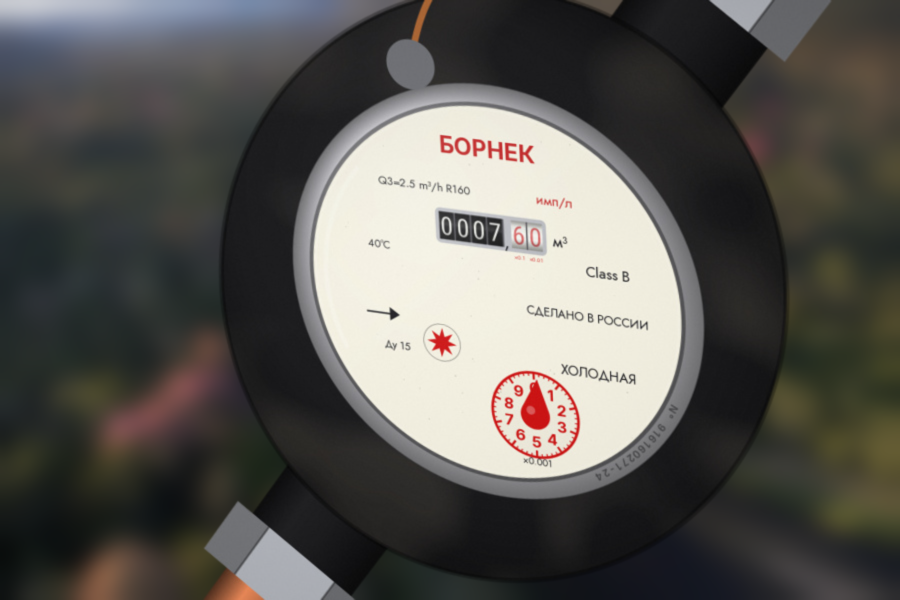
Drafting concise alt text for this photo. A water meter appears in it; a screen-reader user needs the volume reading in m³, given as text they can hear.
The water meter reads 7.600 m³
